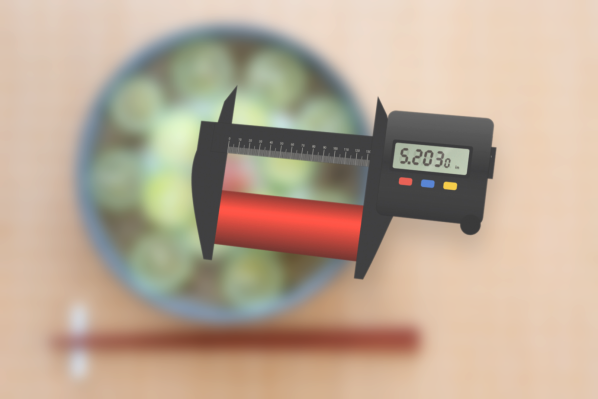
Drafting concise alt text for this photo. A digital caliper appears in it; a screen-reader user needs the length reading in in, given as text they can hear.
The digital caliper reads 5.2030 in
